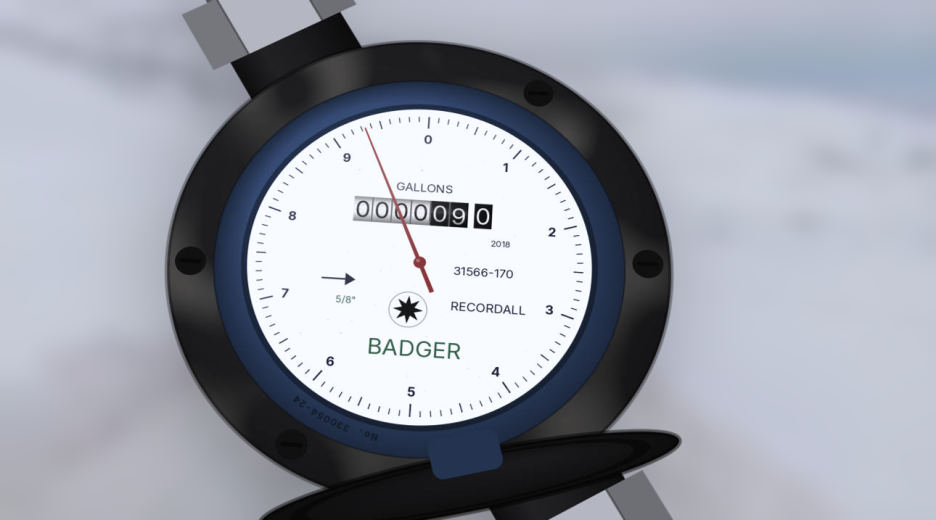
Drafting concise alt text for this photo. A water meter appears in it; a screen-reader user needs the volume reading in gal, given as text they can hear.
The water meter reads 89.3 gal
